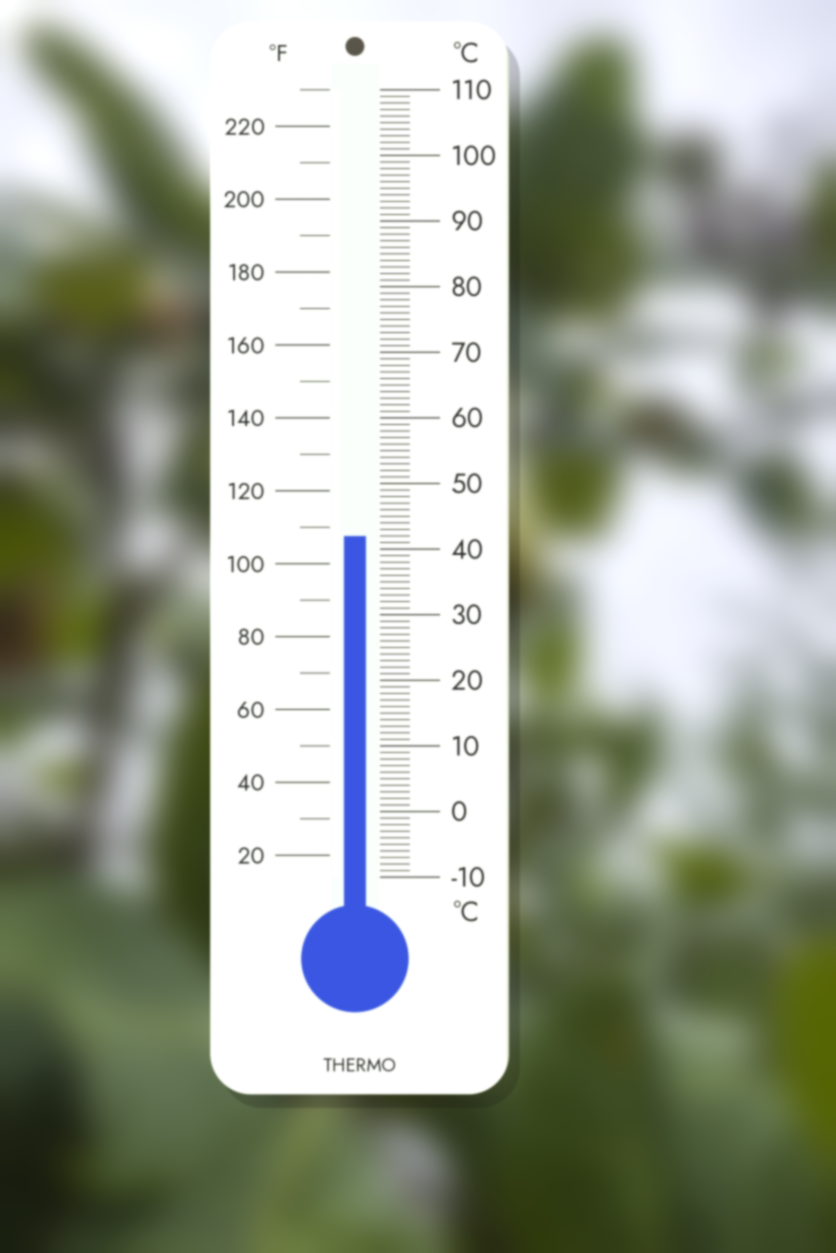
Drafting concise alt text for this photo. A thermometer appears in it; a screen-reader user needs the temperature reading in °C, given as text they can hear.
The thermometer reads 42 °C
